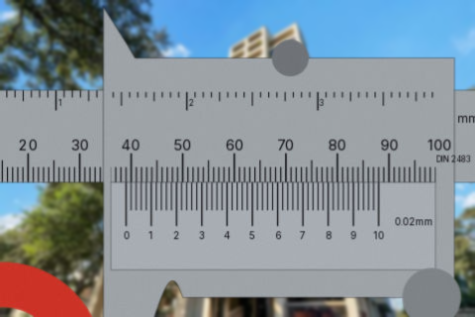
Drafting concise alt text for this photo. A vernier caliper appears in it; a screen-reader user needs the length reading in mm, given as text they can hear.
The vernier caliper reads 39.0 mm
